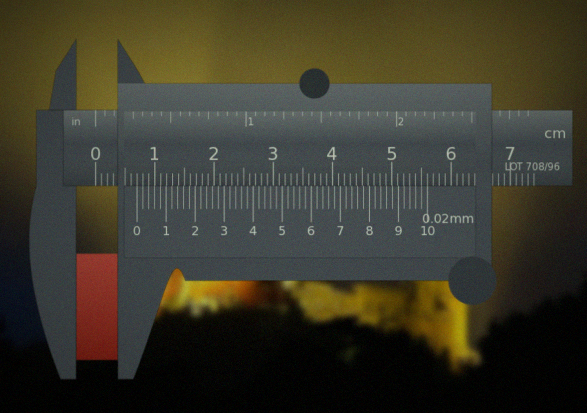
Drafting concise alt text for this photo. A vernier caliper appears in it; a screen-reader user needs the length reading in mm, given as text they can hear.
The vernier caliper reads 7.0 mm
